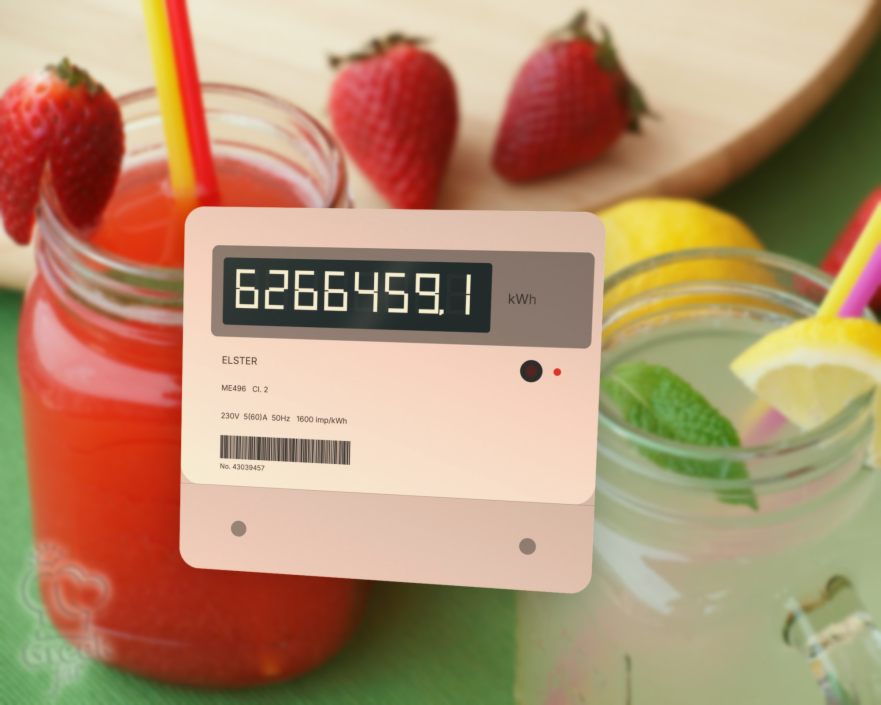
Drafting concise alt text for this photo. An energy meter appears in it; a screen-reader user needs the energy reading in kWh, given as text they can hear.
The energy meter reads 6266459.1 kWh
